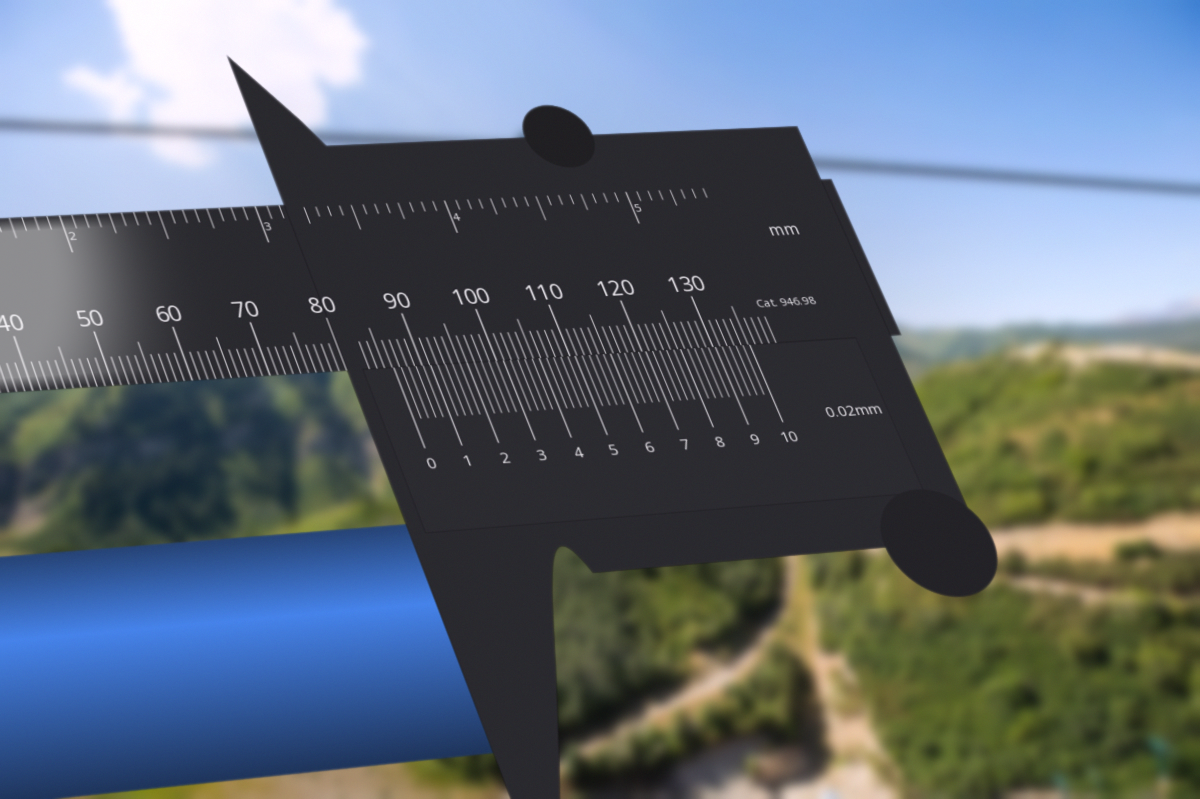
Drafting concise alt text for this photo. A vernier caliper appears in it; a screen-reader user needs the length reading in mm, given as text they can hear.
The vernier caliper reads 86.2 mm
